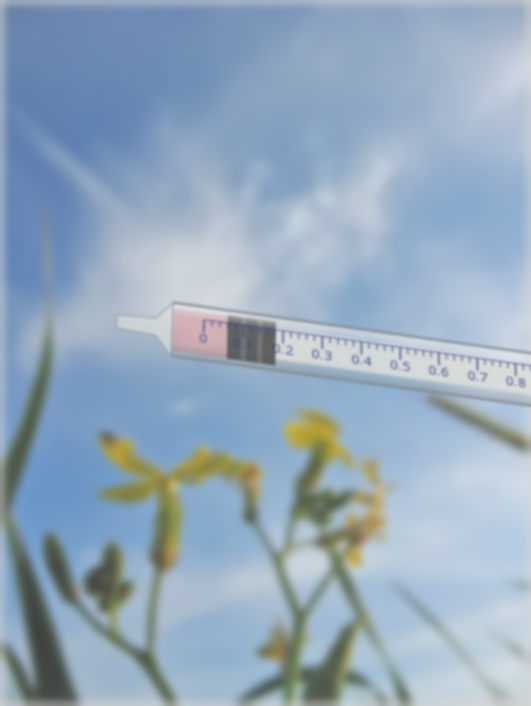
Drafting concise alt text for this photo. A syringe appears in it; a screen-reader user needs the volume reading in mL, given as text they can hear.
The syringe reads 0.06 mL
